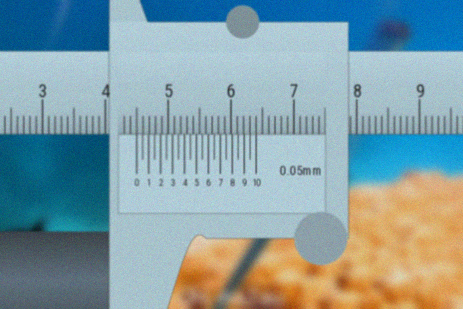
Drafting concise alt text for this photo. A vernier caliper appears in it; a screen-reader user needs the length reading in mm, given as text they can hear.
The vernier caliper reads 45.0 mm
